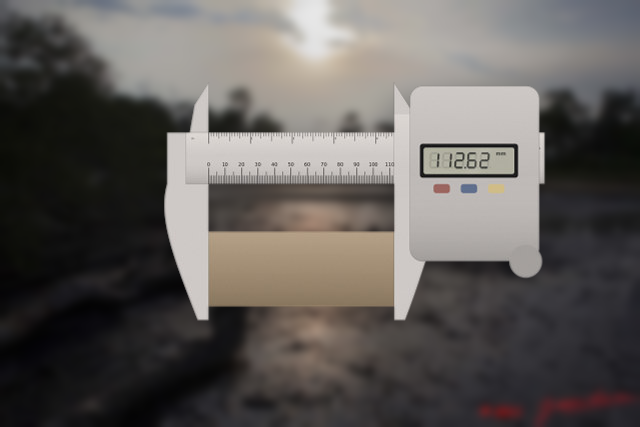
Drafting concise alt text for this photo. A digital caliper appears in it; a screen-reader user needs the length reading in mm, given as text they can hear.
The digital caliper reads 112.62 mm
